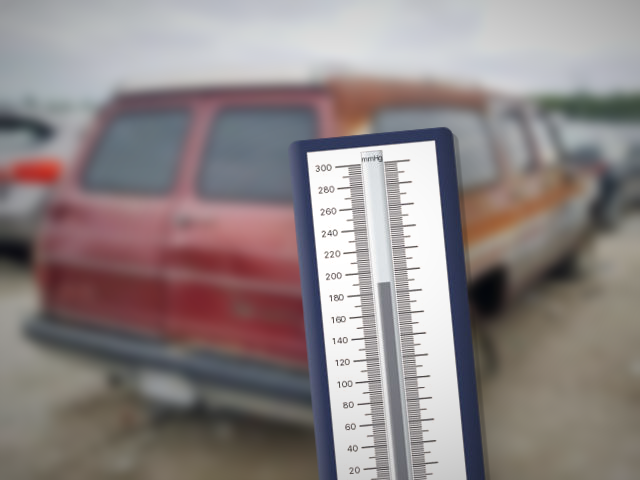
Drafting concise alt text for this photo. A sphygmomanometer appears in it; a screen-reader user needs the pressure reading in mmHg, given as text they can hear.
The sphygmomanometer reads 190 mmHg
